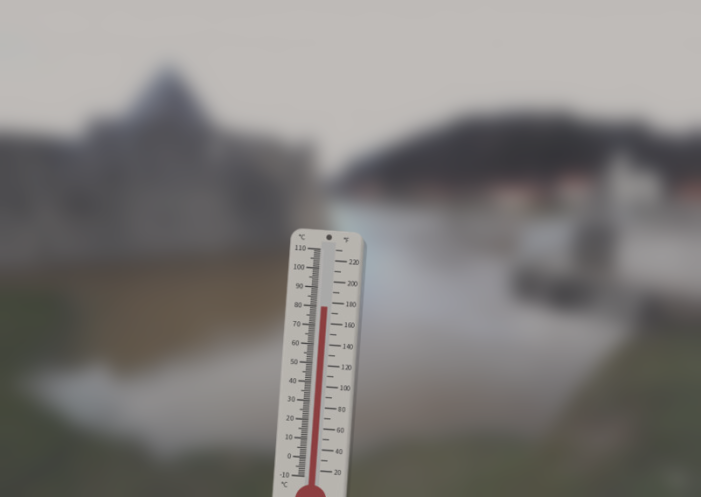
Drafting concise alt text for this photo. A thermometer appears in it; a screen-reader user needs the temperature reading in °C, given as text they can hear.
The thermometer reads 80 °C
